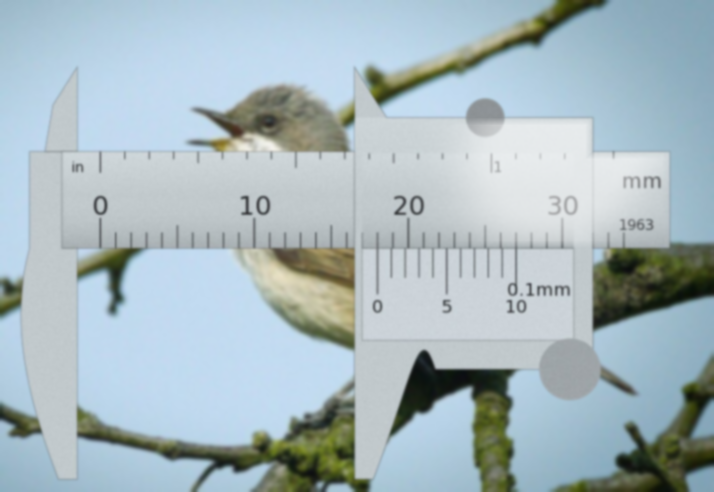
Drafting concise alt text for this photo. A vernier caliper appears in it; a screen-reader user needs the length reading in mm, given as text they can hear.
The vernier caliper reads 18.0 mm
